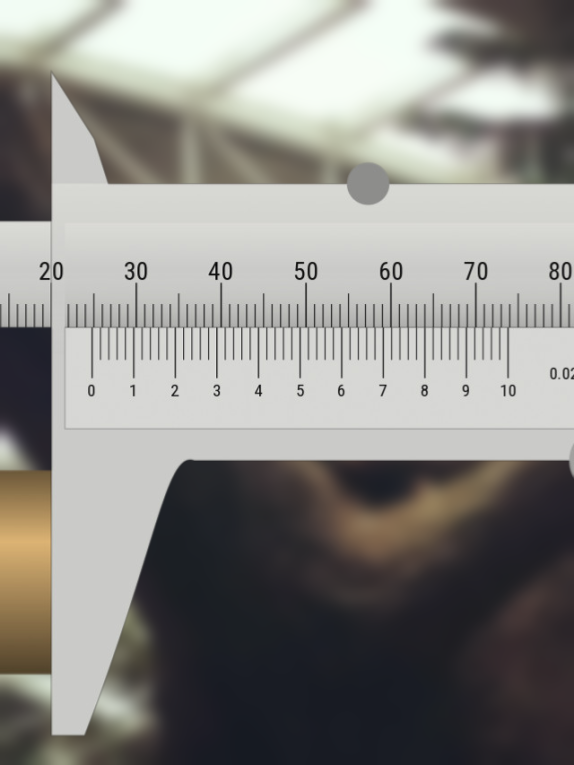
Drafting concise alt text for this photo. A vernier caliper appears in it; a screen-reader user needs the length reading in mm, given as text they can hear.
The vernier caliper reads 24.8 mm
